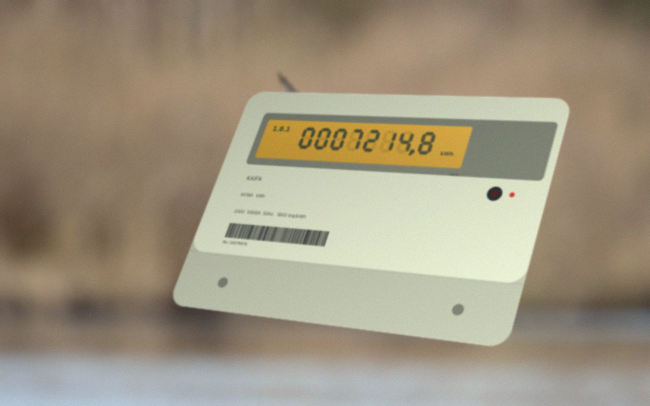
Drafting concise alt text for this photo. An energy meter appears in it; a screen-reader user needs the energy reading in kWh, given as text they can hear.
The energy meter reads 7214.8 kWh
